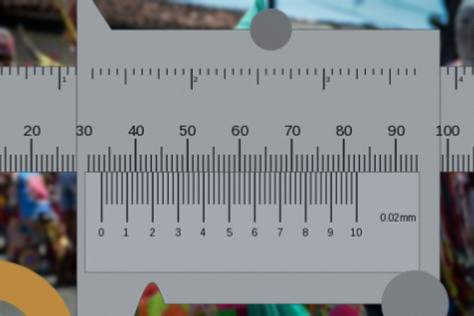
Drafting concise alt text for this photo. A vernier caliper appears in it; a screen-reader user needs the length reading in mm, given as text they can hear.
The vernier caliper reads 33.5 mm
